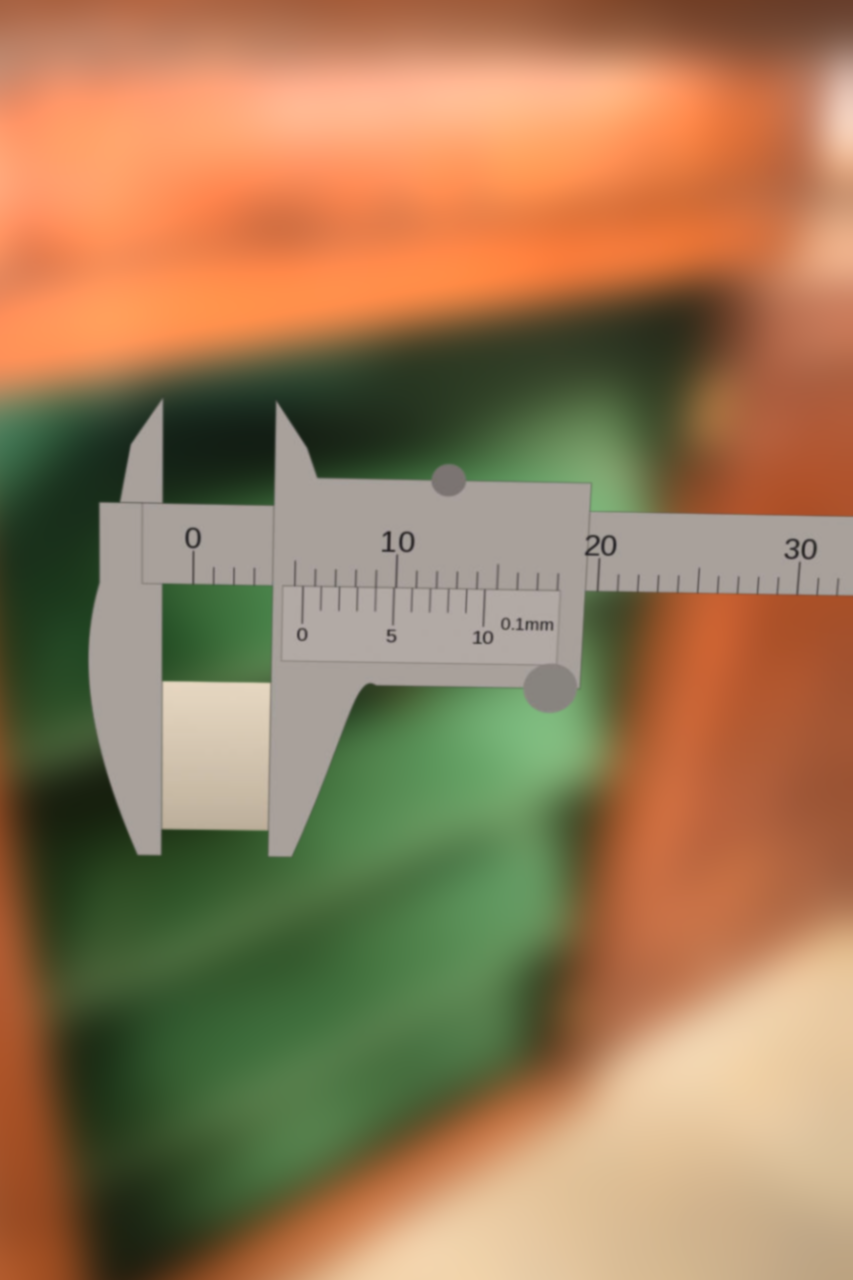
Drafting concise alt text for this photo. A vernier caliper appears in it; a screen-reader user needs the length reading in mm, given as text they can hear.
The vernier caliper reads 5.4 mm
